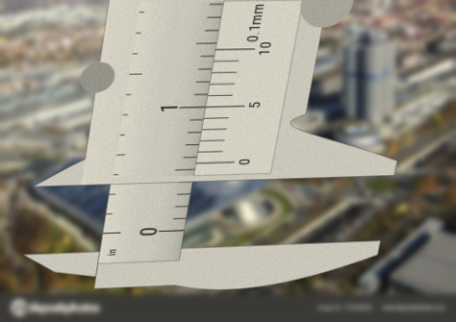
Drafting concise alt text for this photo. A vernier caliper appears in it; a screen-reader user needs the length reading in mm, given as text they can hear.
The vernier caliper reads 5.5 mm
